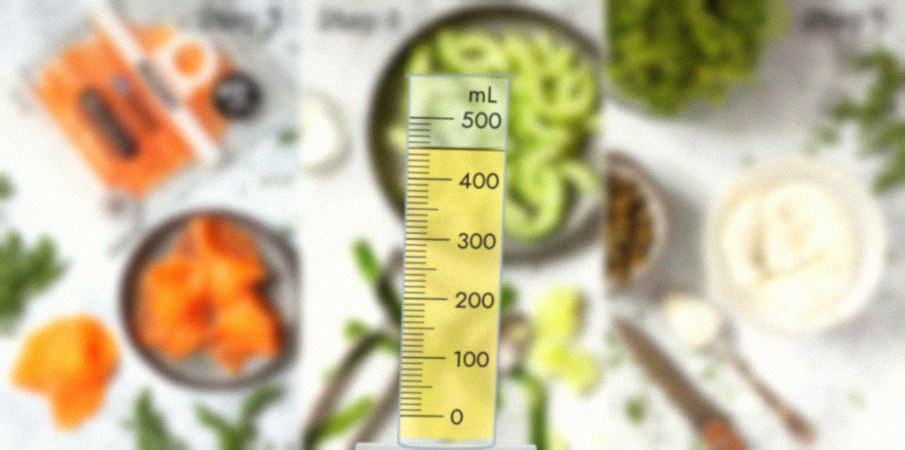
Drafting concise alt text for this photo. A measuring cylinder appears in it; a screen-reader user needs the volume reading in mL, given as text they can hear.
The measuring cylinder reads 450 mL
